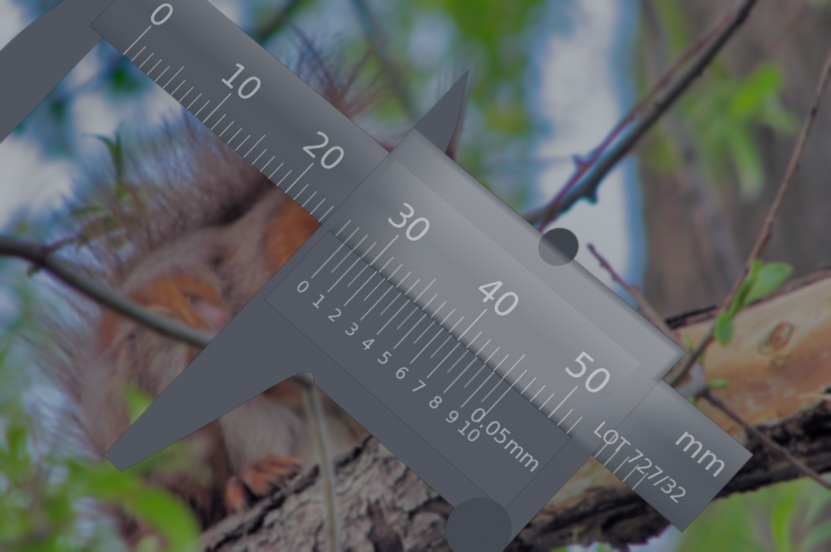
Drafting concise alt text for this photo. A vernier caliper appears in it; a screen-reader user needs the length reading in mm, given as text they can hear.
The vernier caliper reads 27.0 mm
